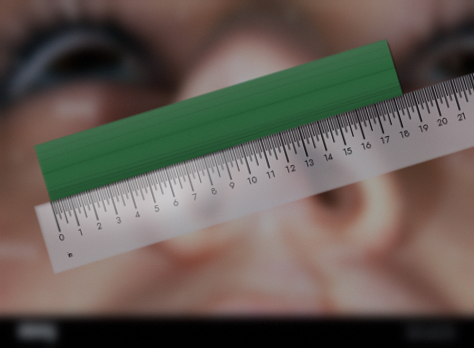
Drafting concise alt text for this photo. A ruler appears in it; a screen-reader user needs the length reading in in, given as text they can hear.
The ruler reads 18.5 in
